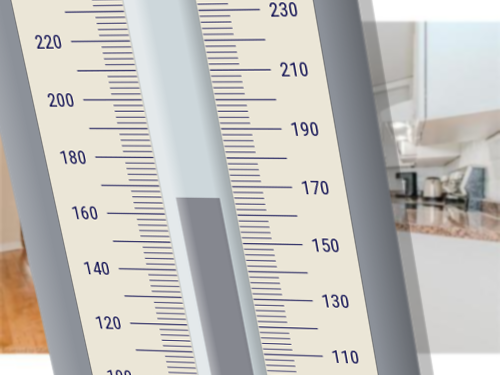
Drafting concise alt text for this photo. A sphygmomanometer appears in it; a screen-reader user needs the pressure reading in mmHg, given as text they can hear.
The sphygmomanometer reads 166 mmHg
